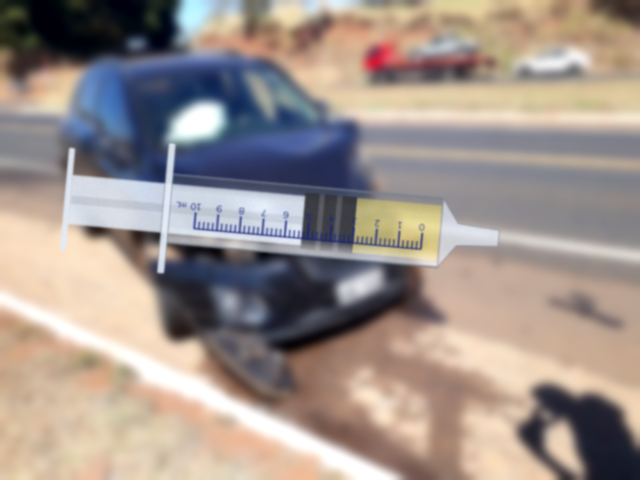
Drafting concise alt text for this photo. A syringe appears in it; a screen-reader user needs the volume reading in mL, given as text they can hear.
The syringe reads 3 mL
